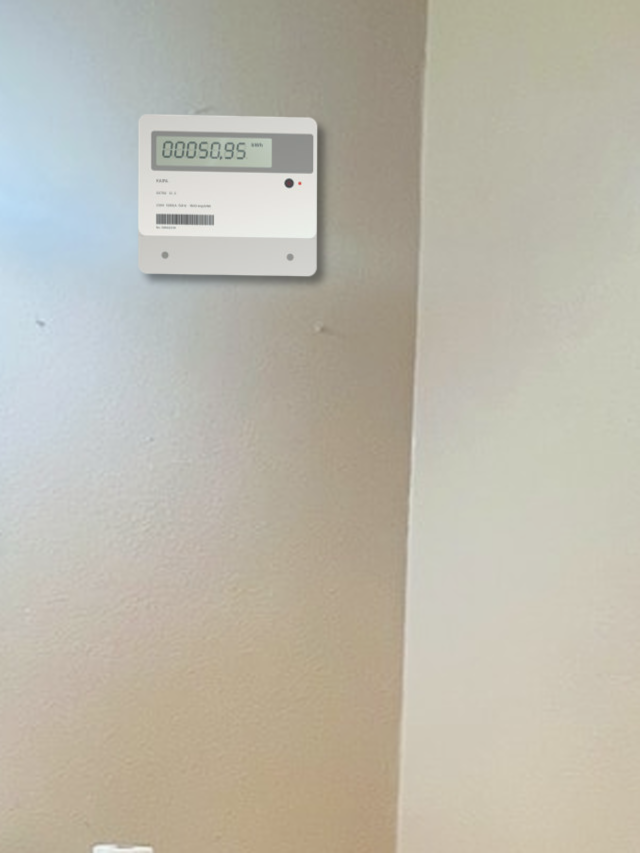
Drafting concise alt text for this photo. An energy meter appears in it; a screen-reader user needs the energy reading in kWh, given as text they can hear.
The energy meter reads 50.95 kWh
